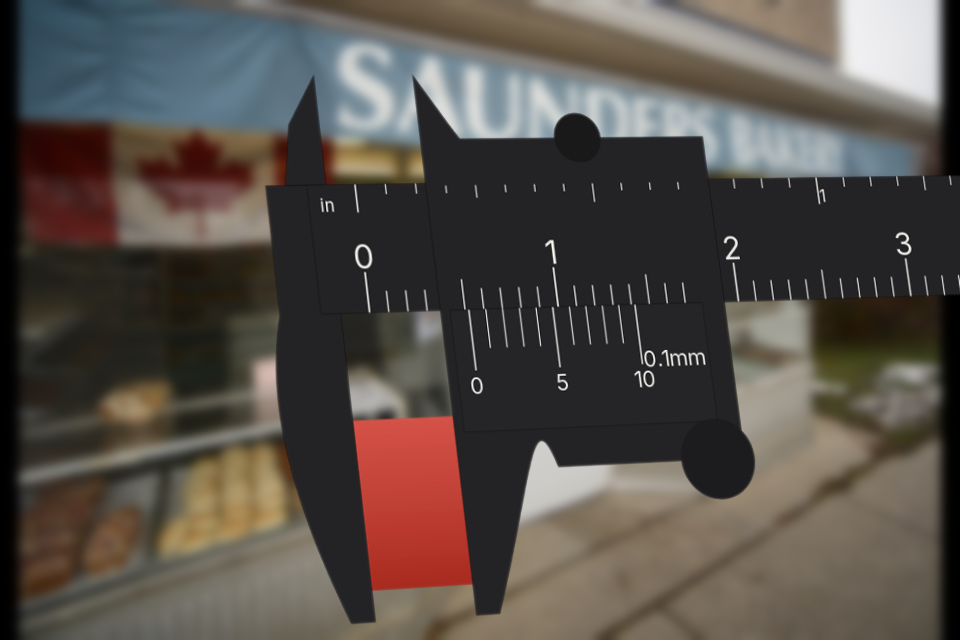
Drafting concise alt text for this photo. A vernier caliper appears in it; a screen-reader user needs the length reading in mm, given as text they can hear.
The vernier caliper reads 5.2 mm
